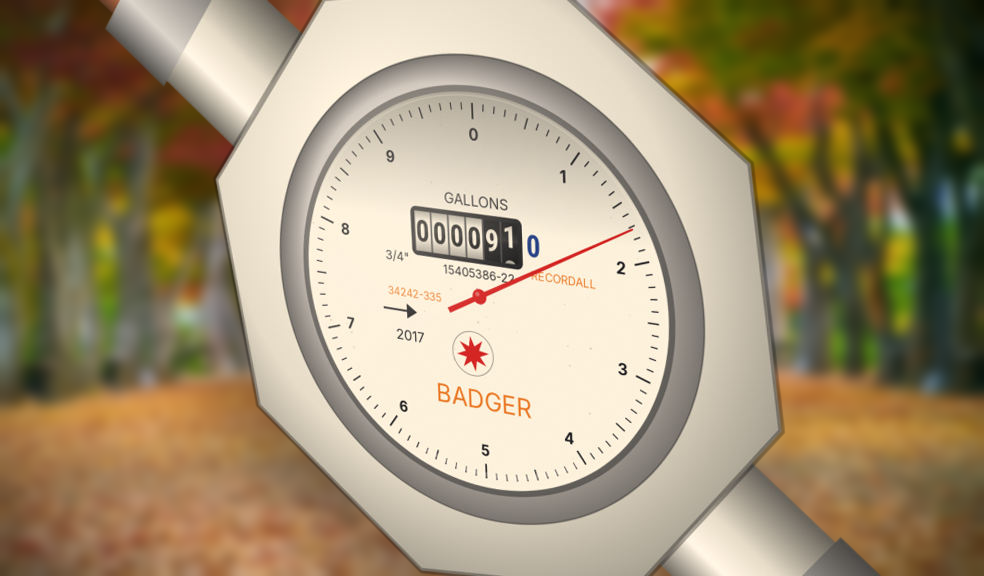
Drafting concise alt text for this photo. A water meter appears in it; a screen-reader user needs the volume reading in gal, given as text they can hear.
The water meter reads 911.7 gal
